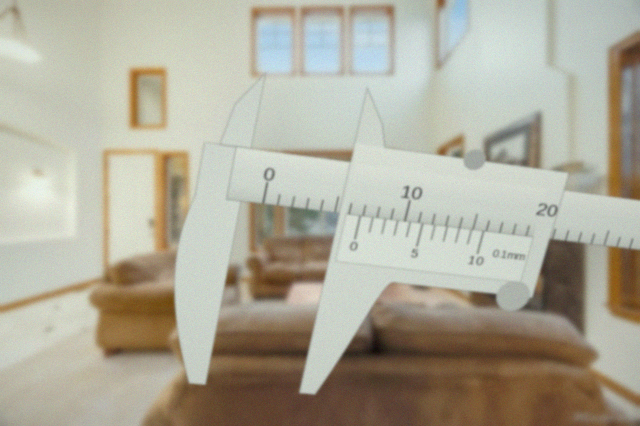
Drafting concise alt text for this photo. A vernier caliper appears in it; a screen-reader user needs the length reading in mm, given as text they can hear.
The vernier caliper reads 6.8 mm
